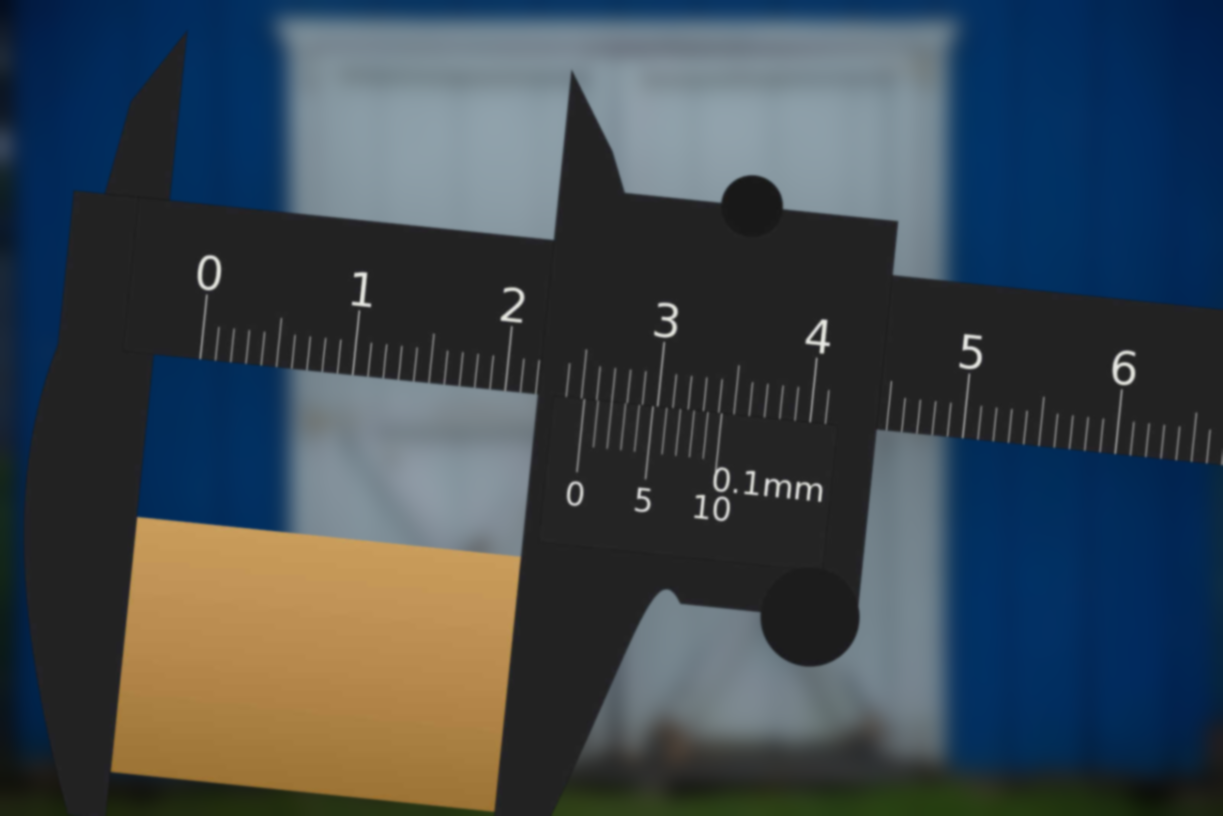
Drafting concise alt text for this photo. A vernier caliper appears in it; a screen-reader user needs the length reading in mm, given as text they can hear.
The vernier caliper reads 25.2 mm
